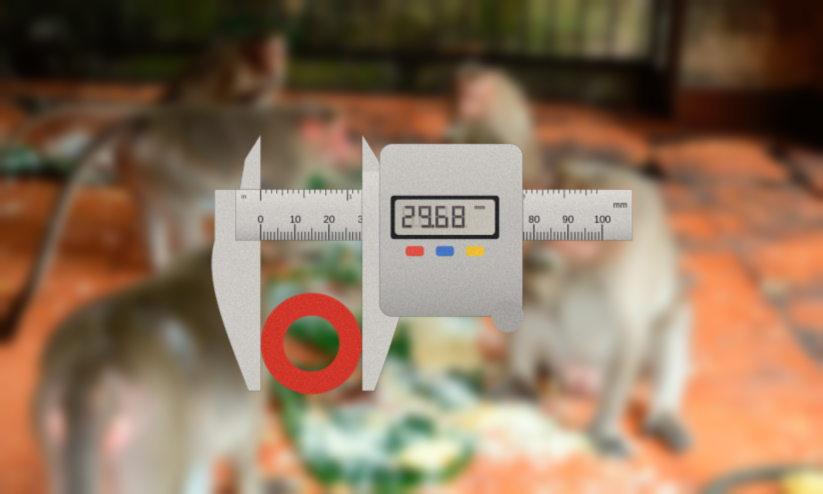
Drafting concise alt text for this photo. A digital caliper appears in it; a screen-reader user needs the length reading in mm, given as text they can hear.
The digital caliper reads 29.68 mm
